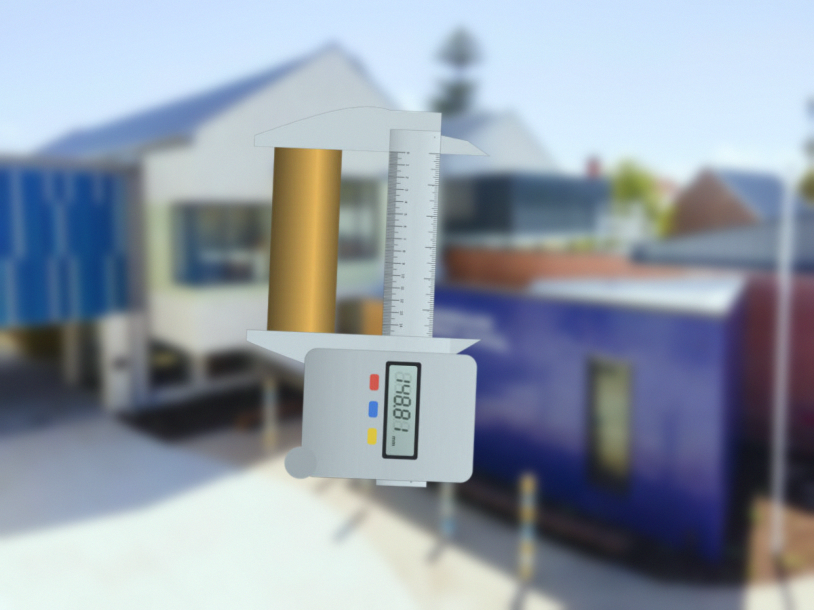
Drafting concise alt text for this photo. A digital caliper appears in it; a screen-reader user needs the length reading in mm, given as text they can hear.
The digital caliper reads 148.81 mm
